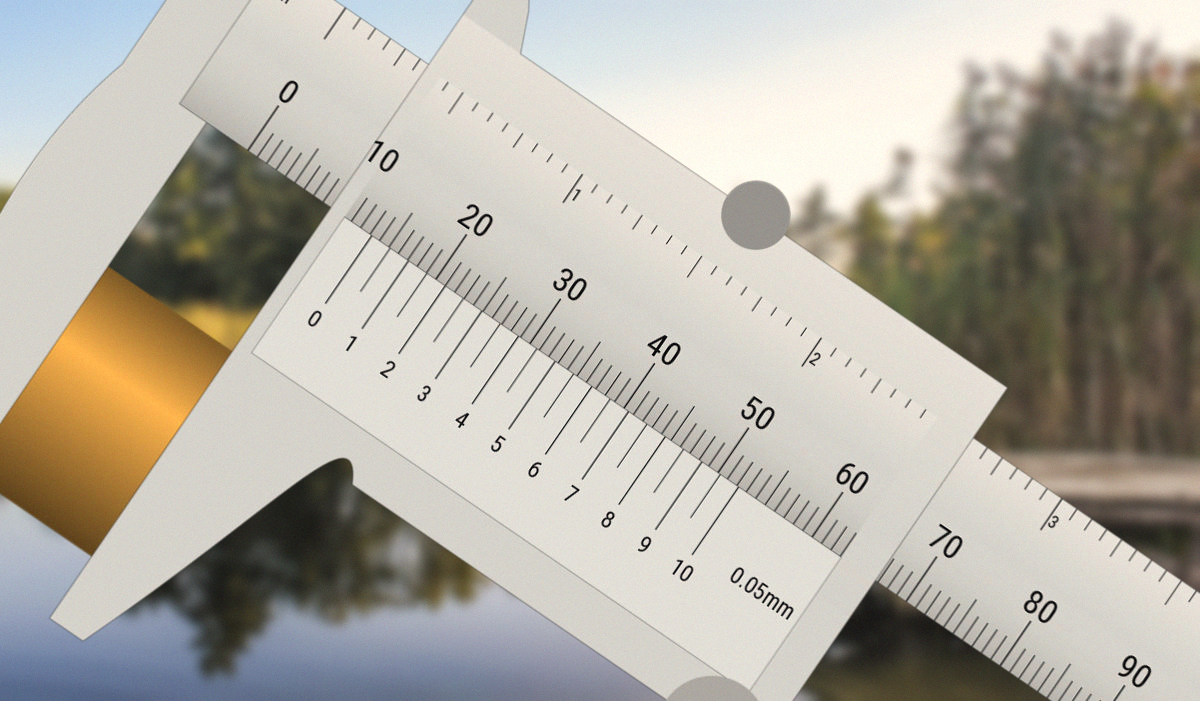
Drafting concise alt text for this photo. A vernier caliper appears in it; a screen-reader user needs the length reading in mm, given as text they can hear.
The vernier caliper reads 13.2 mm
